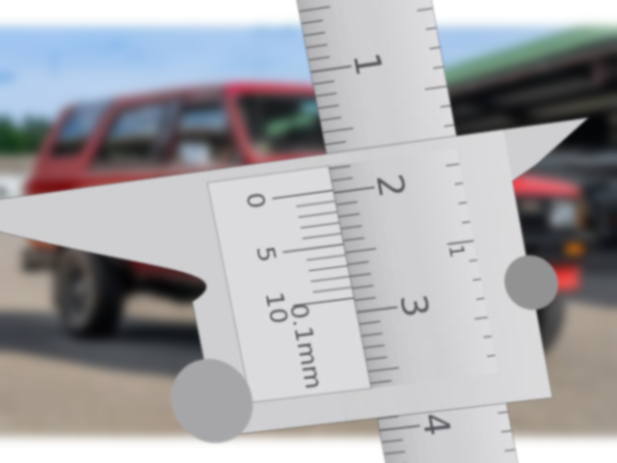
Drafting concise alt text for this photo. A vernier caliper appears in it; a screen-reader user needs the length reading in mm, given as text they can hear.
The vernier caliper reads 19.8 mm
